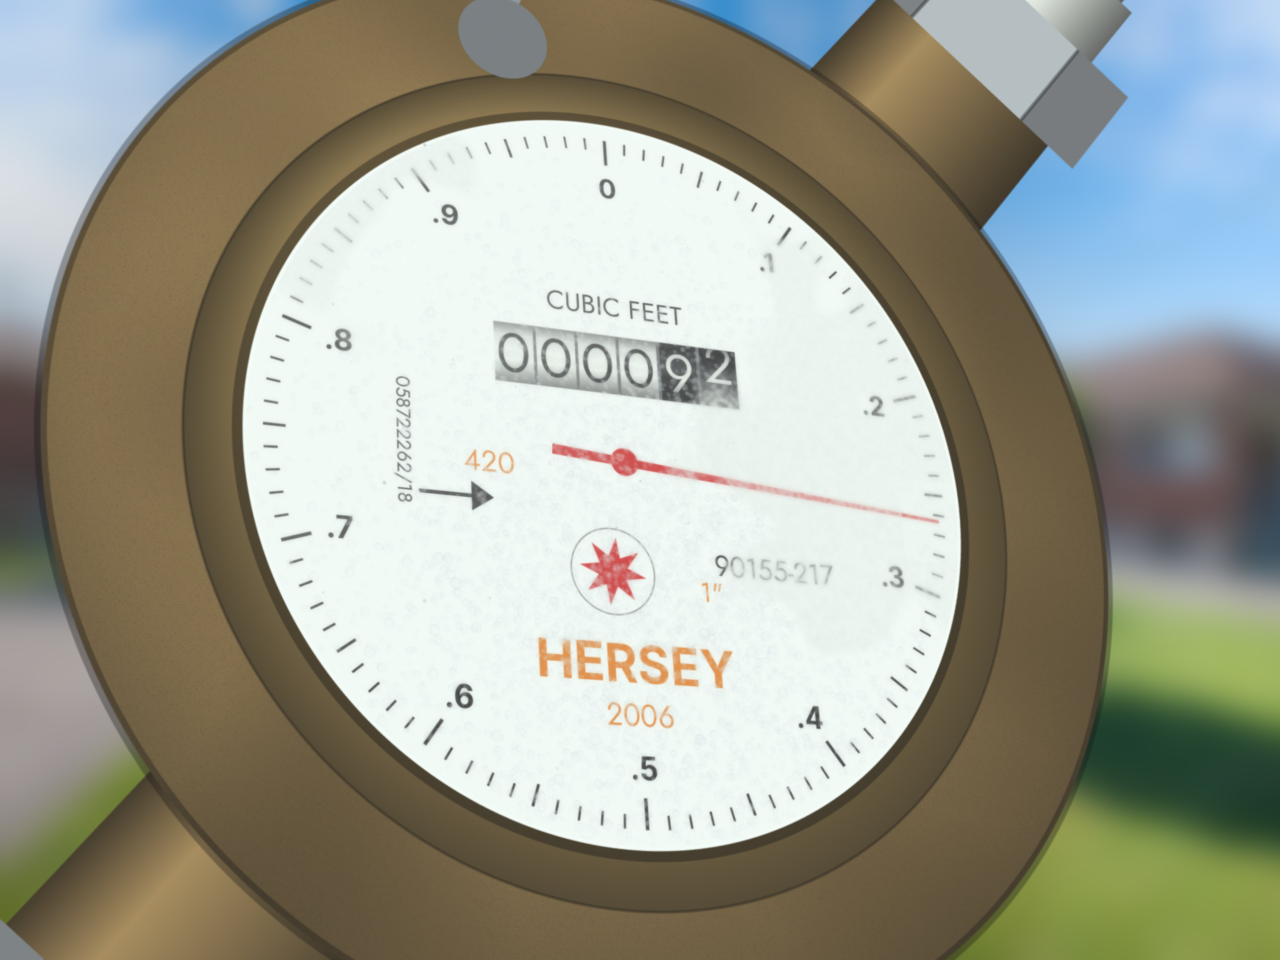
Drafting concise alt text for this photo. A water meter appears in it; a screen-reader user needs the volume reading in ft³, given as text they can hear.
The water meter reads 92.26 ft³
